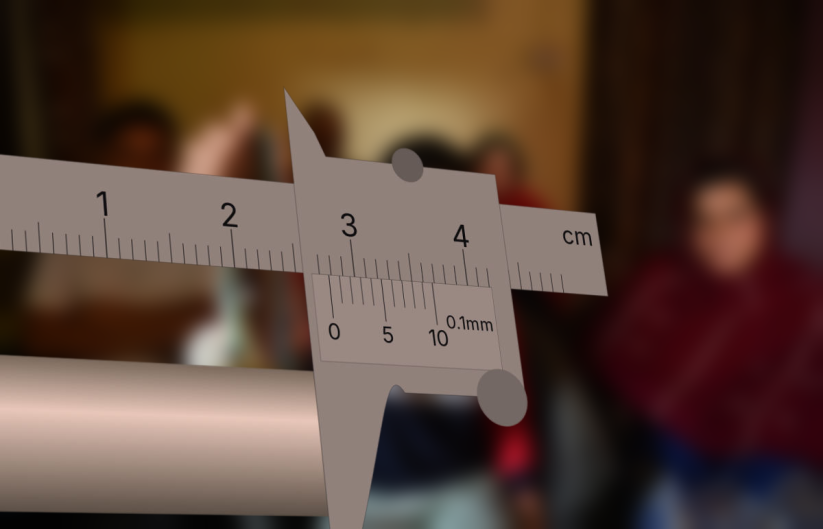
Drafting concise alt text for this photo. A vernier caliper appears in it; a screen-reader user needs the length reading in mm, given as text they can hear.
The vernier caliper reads 27.8 mm
